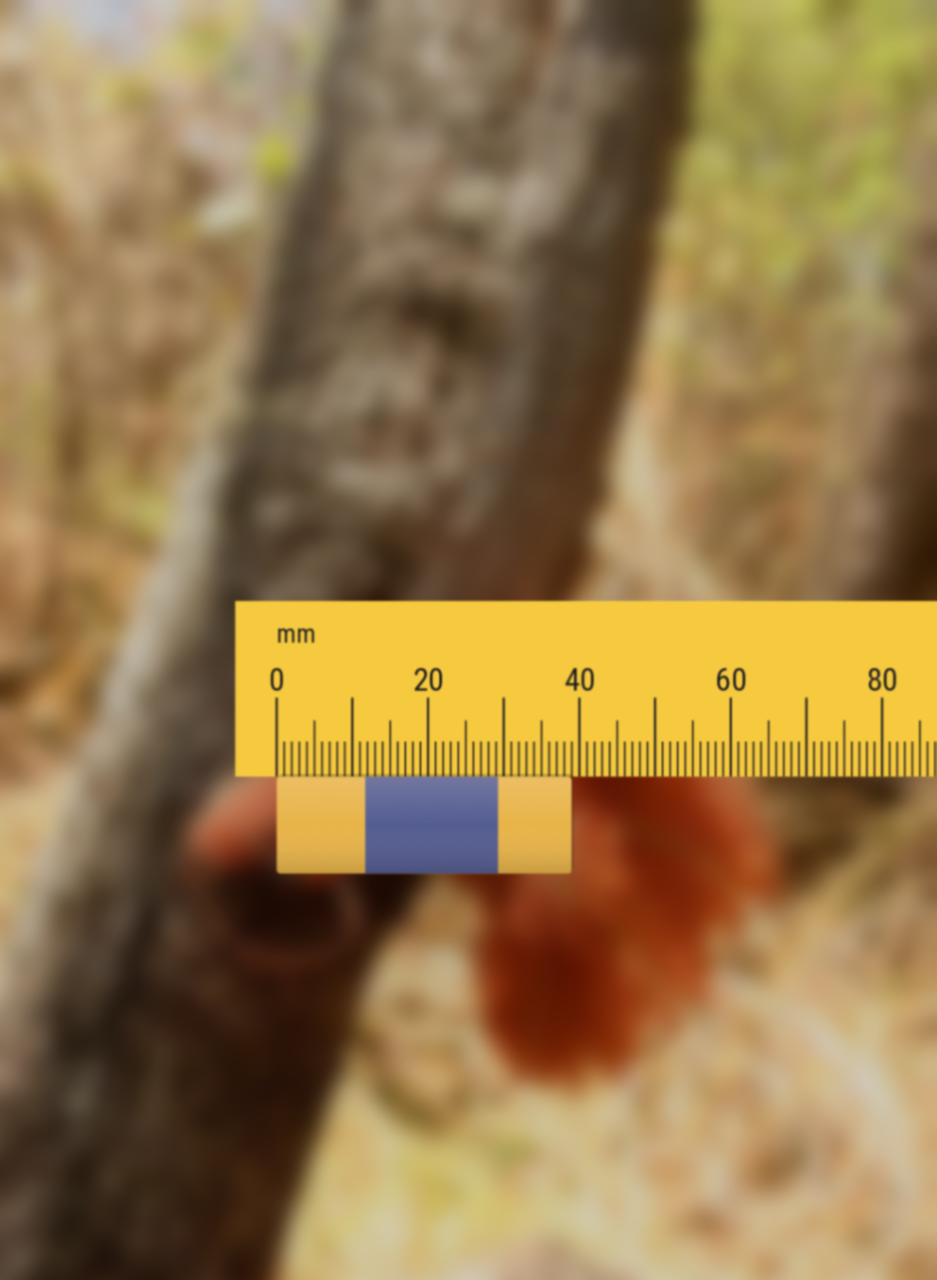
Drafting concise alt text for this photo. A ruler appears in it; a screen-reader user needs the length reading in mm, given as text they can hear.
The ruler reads 39 mm
